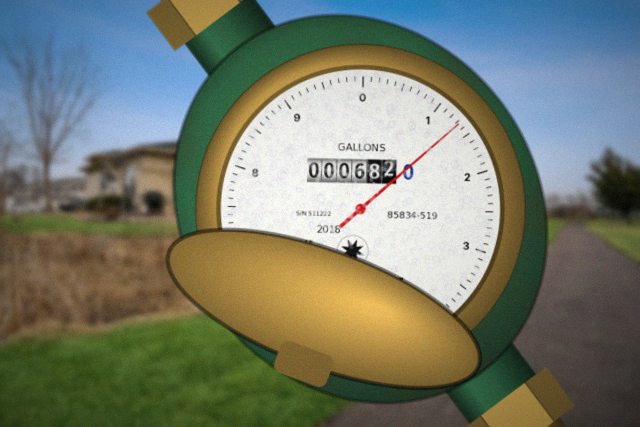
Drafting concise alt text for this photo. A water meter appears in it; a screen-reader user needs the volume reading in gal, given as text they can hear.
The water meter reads 6821.3 gal
